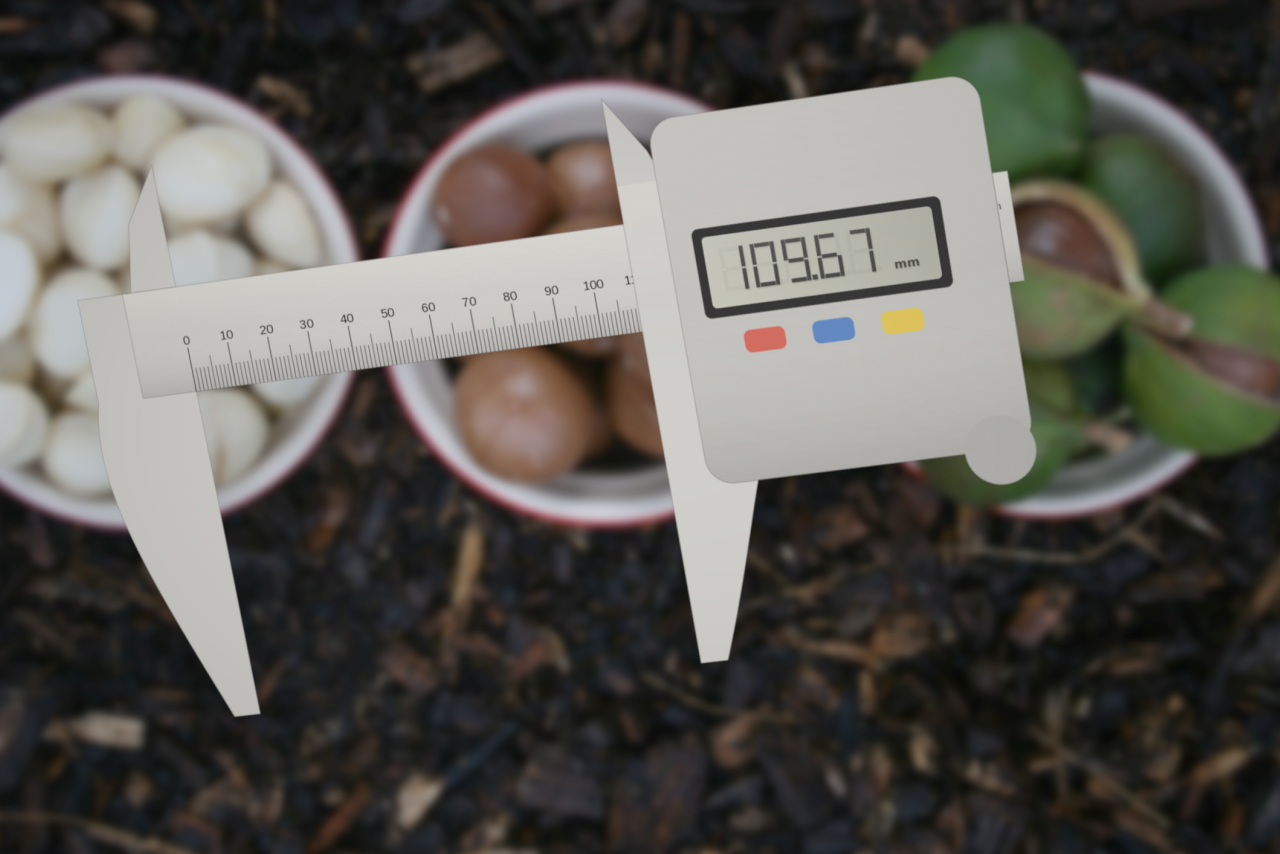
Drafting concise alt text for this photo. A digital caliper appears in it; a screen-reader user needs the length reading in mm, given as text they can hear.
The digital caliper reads 109.67 mm
